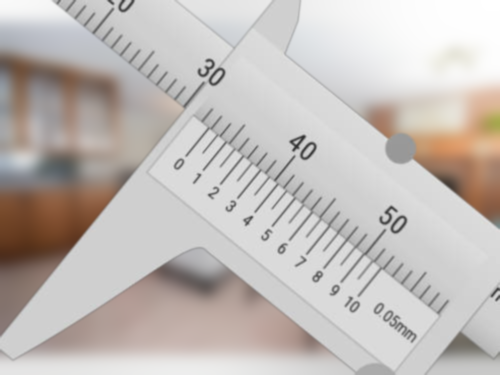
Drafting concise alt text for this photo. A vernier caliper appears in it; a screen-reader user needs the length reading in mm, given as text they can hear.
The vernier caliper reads 32.8 mm
